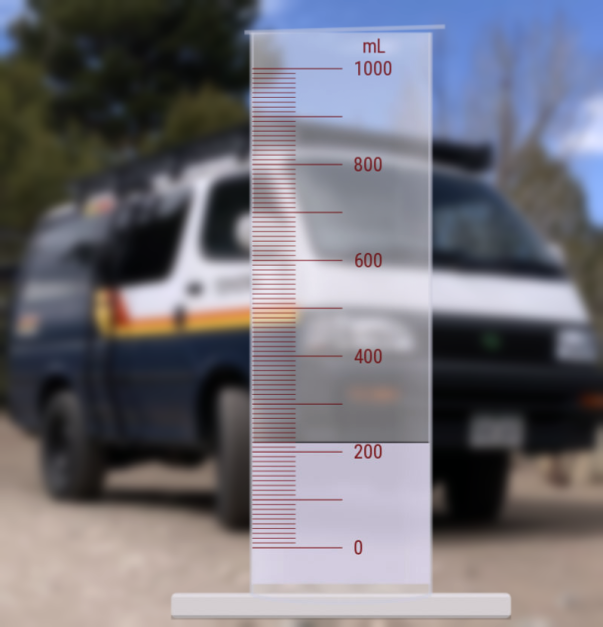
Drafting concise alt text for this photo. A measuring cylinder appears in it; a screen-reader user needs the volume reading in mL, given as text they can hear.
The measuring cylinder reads 220 mL
